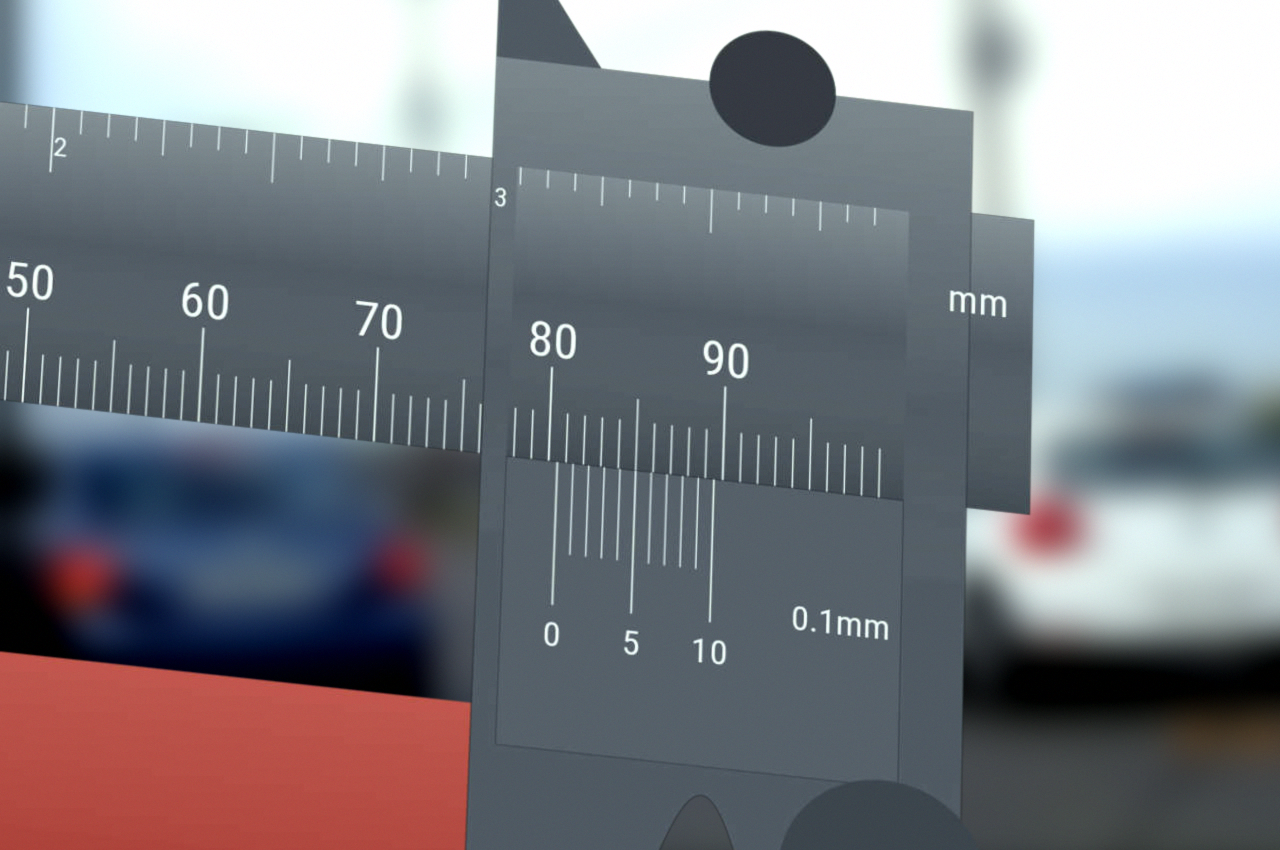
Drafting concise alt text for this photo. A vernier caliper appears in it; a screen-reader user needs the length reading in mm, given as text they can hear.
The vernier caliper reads 80.5 mm
